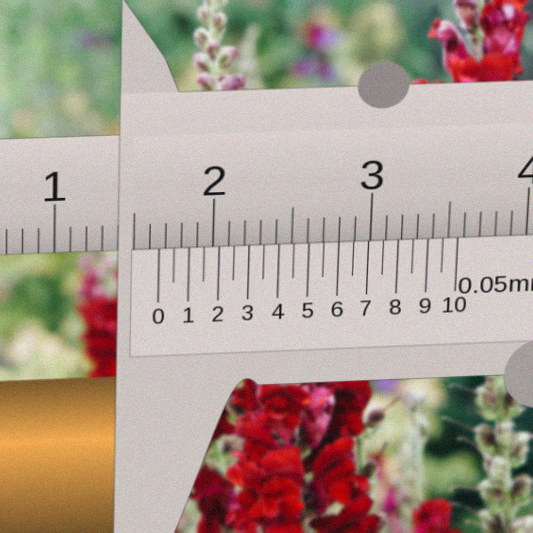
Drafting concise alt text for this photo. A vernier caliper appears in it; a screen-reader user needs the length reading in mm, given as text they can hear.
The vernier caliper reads 16.6 mm
